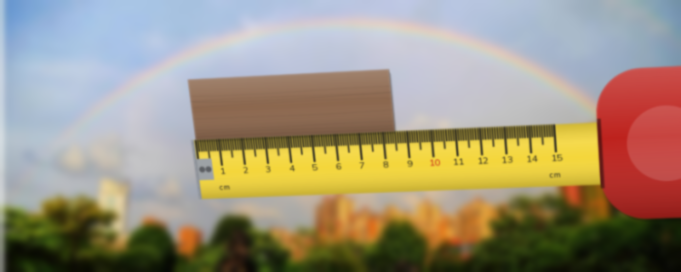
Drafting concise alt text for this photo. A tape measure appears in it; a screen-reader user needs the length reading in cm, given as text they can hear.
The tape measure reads 8.5 cm
